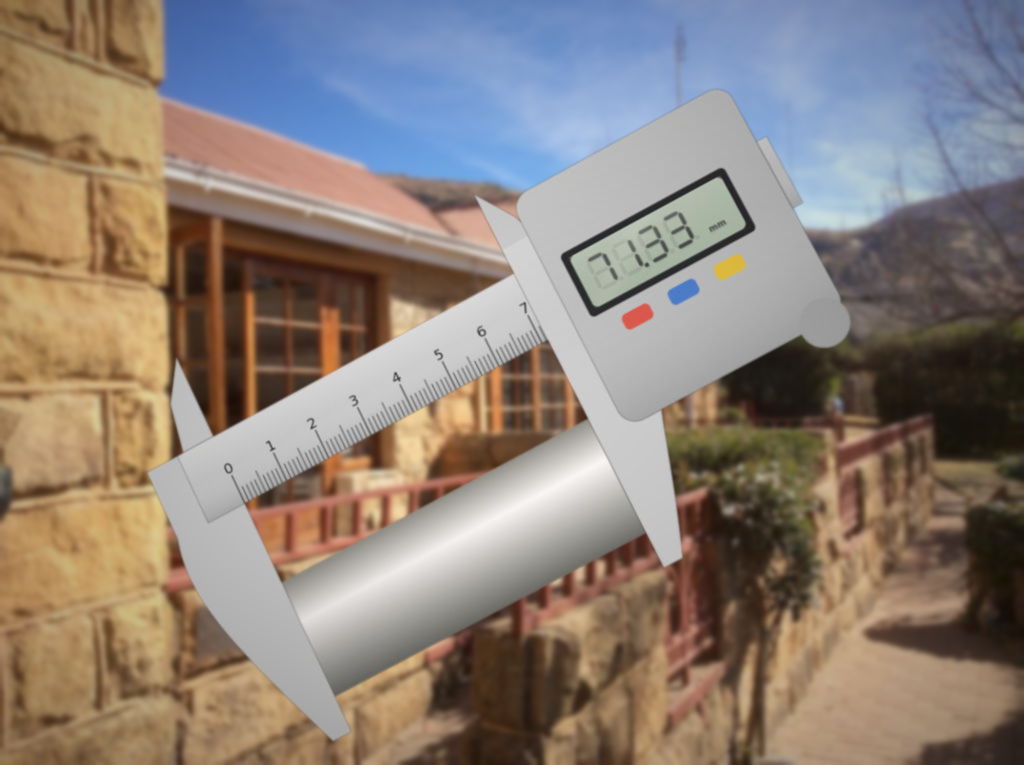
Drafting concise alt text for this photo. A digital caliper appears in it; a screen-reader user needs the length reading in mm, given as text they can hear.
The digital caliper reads 71.33 mm
